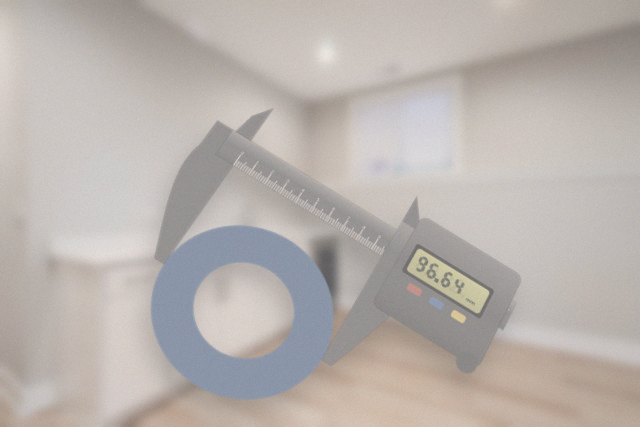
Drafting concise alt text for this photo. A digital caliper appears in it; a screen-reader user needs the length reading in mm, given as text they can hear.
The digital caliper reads 96.64 mm
